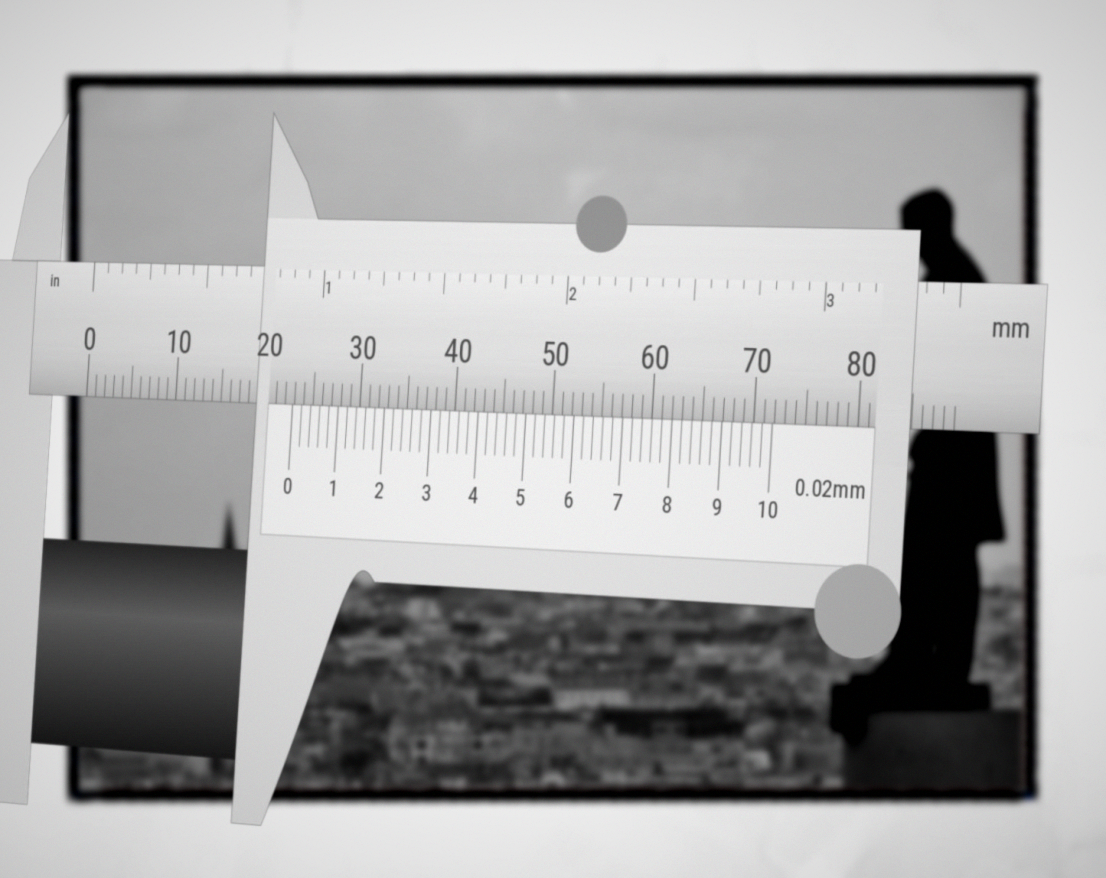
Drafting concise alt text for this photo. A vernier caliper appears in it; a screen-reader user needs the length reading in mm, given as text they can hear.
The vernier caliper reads 22.8 mm
